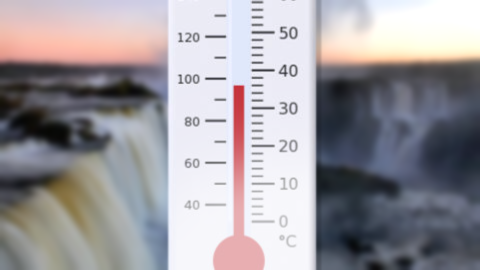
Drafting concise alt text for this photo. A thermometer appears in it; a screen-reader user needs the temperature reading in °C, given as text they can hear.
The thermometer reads 36 °C
